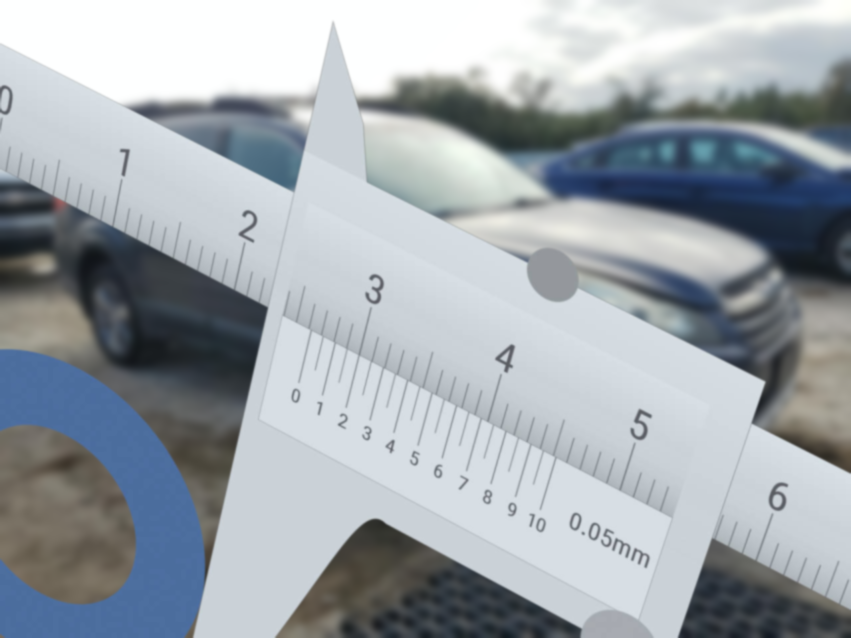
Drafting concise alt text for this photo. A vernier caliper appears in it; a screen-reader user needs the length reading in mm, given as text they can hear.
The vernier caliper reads 26.2 mm
